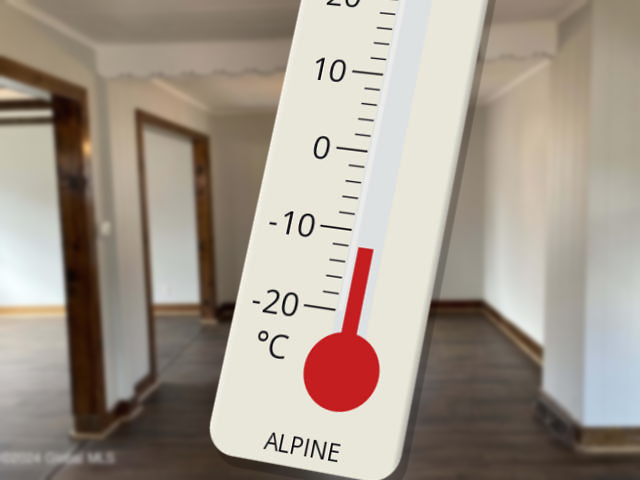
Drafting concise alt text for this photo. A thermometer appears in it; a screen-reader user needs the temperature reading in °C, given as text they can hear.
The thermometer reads -12 °C
